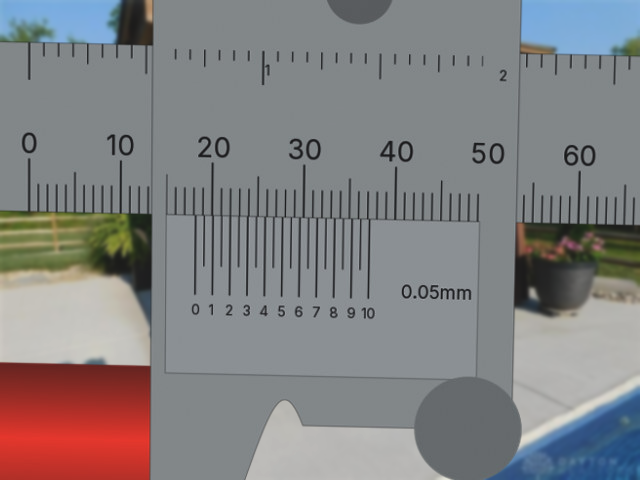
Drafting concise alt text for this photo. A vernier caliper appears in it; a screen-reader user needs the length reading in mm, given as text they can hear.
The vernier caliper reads 18.2 mm
